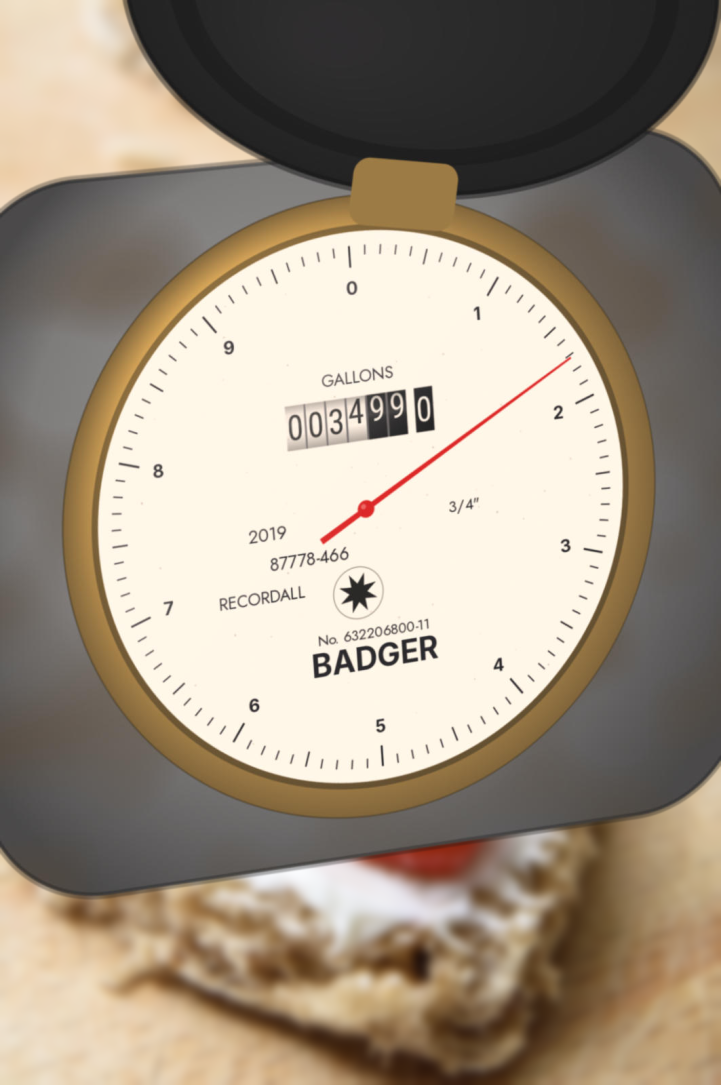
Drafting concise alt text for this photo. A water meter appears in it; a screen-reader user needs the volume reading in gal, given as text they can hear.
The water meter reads 34991.7 gal
